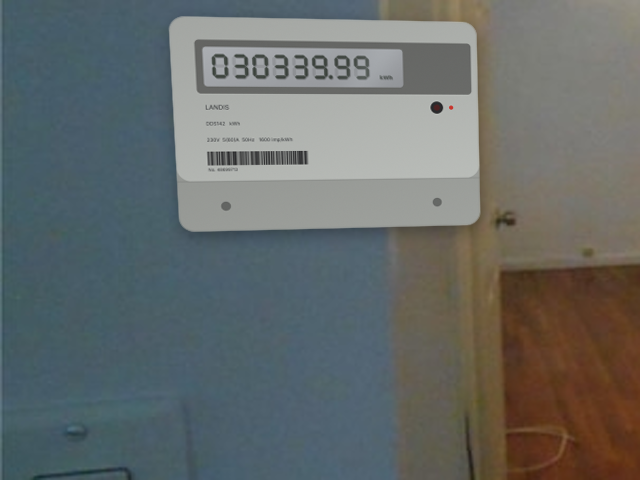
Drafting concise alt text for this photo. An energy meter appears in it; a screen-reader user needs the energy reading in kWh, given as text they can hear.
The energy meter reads 30339.99 kWh
